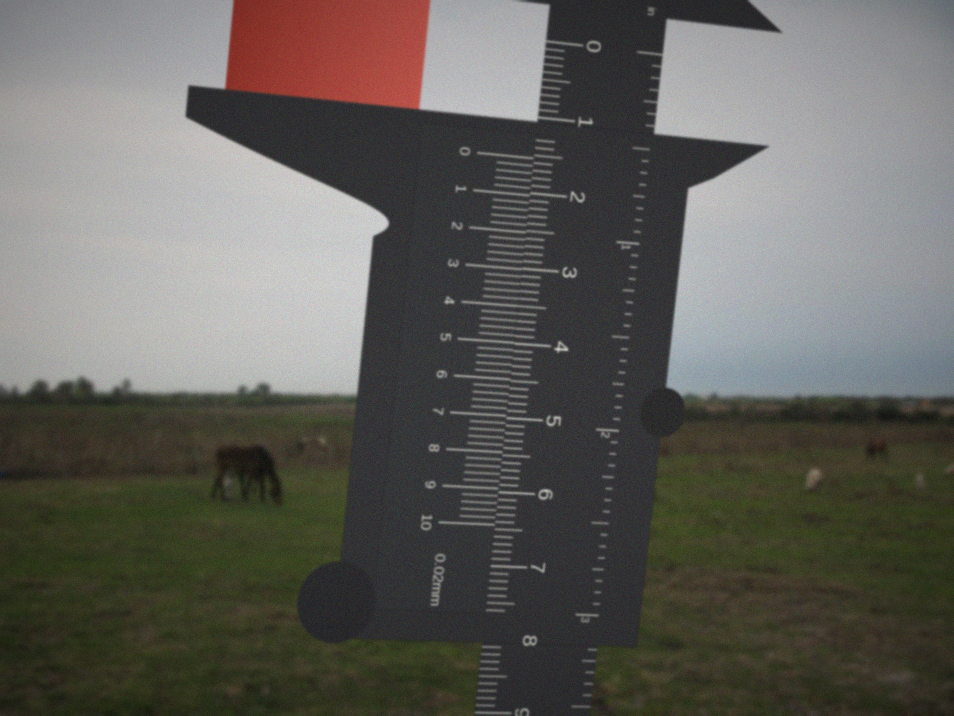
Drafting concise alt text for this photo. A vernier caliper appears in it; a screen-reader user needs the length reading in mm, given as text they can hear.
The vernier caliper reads 15.4 mm
